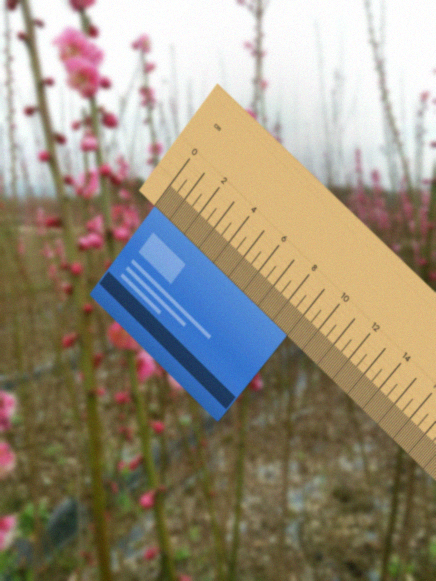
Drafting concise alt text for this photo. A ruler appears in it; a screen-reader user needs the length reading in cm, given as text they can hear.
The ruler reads 9 cm
